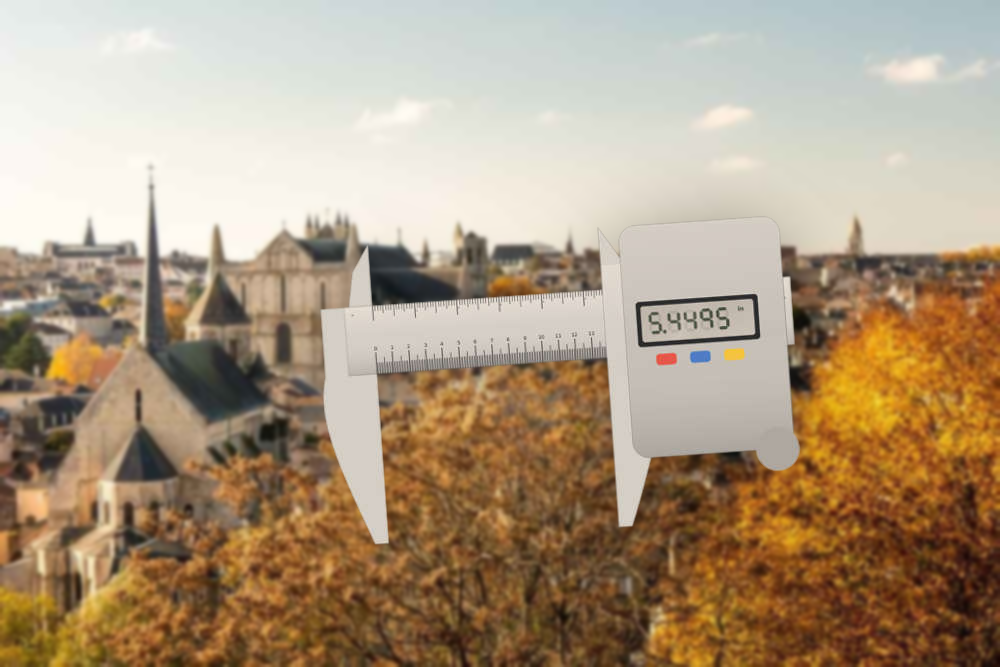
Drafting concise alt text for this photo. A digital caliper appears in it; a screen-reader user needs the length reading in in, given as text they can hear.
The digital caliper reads 5.4495 in
